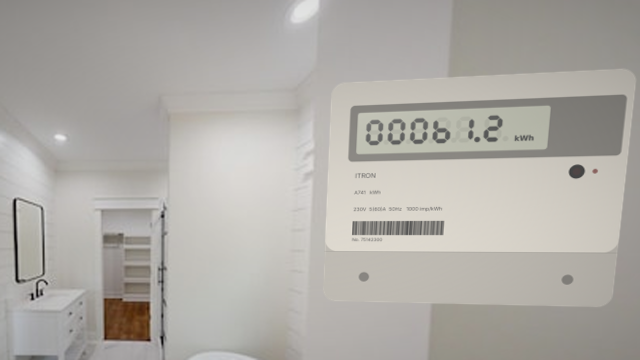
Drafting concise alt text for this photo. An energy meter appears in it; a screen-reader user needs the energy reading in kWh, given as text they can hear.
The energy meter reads 61.2 kWh
